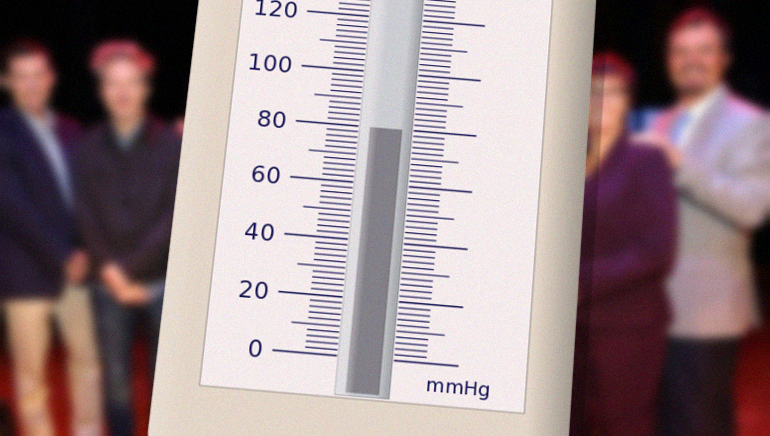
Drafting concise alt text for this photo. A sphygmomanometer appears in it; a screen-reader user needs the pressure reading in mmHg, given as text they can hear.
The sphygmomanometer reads 80 mmHg
